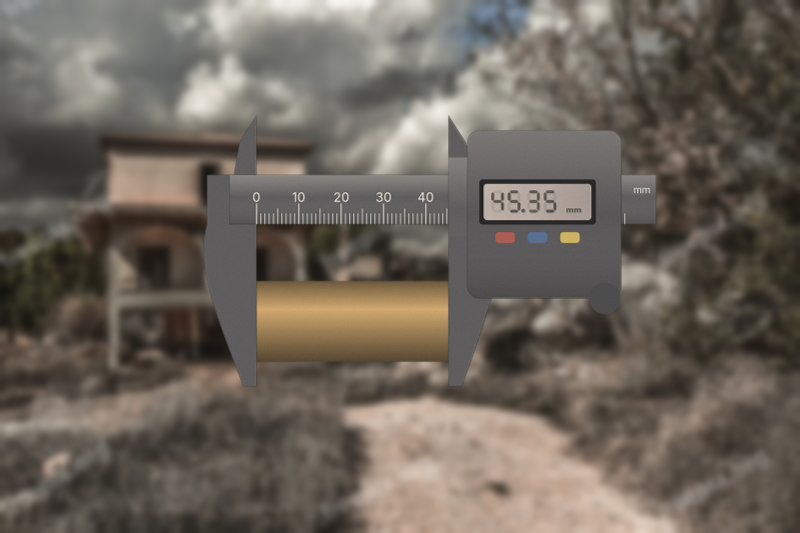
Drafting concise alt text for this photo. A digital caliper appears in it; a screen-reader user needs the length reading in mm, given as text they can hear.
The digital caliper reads 45.35 mm
